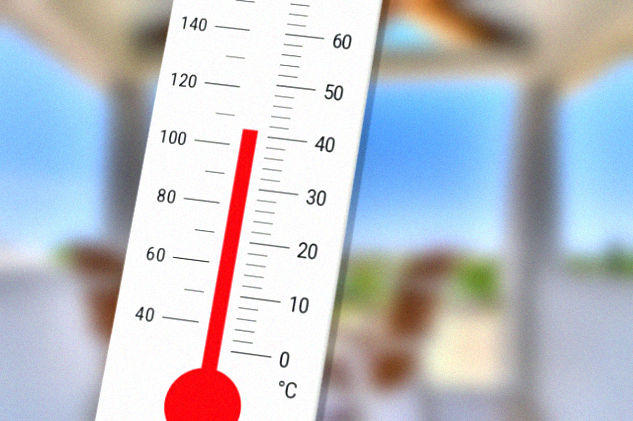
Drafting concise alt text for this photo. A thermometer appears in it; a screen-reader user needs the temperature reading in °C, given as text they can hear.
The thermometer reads 41 °C
